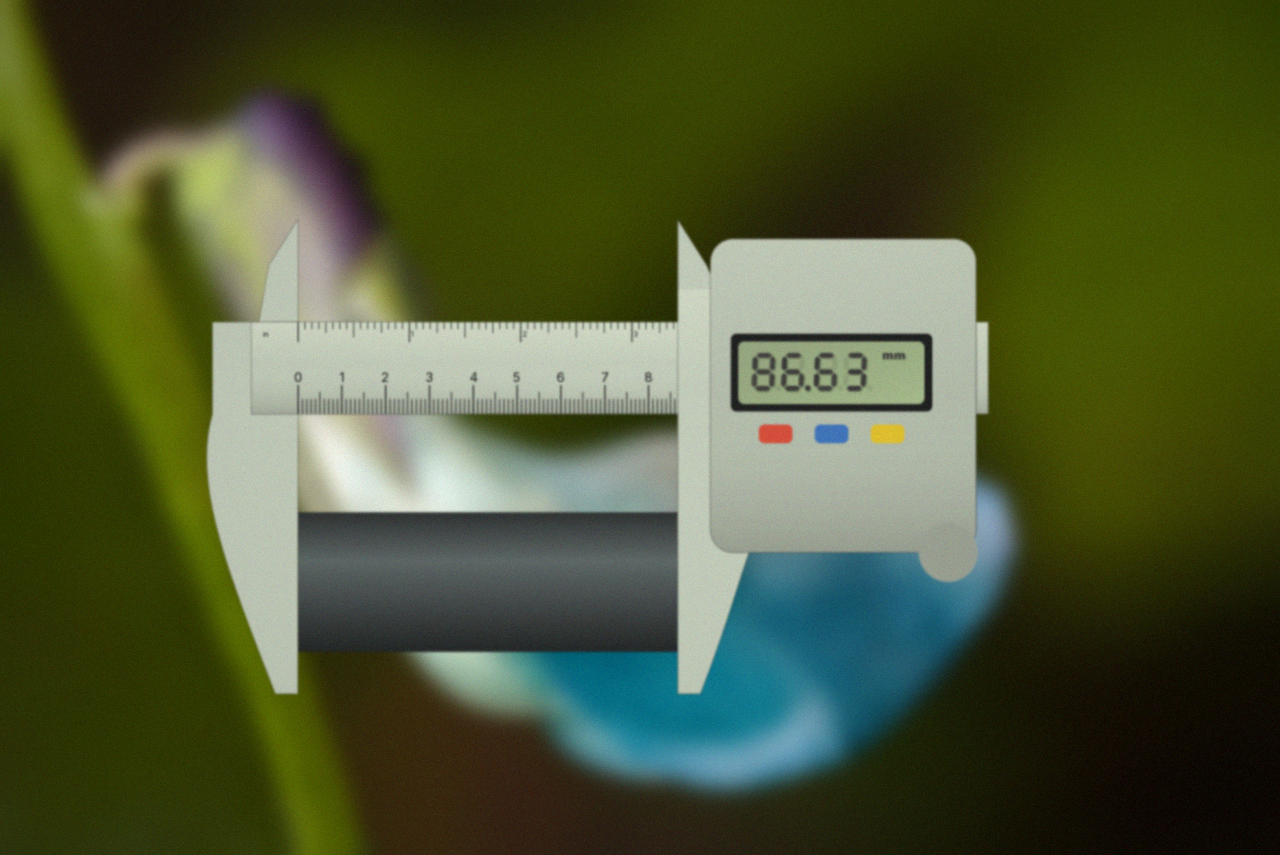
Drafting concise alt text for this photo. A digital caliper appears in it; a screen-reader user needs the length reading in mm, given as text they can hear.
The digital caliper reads 86.63 mm
